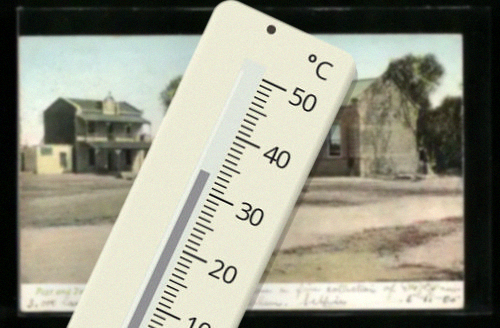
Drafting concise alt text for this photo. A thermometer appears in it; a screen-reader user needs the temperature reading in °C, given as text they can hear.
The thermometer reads 33 °C
